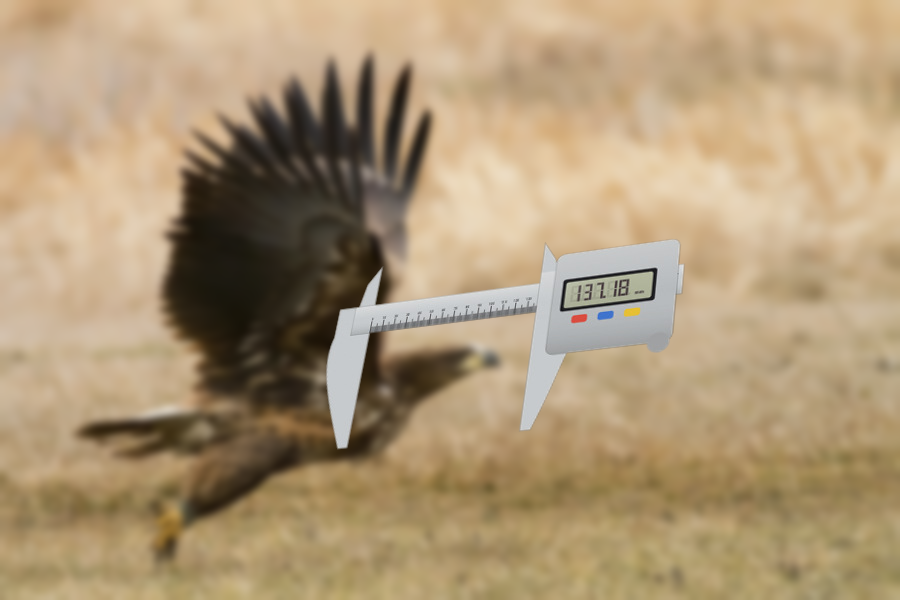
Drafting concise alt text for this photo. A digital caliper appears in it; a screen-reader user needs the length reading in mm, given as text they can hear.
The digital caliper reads 137.18 mm
